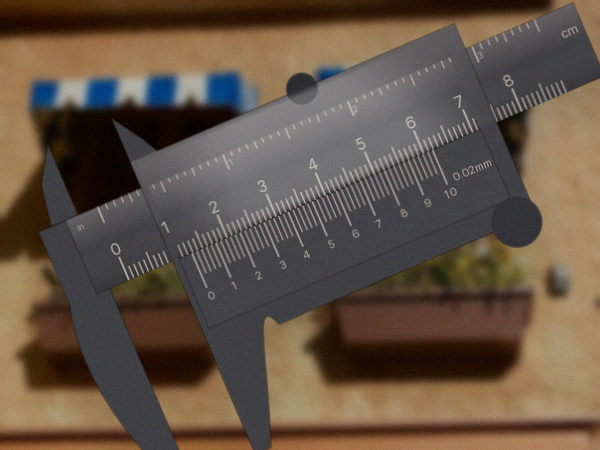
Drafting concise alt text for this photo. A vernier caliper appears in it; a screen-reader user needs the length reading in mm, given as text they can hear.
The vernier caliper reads 12.8 mm
